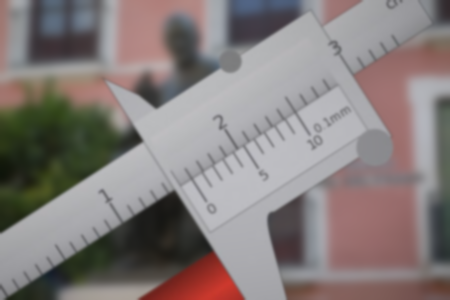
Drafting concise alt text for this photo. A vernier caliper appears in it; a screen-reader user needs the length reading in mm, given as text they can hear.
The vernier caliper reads 16.0 mm
